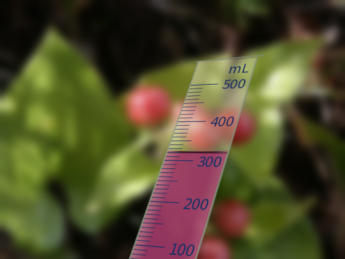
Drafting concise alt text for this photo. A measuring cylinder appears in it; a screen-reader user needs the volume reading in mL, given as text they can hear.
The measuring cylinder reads 320 mL
